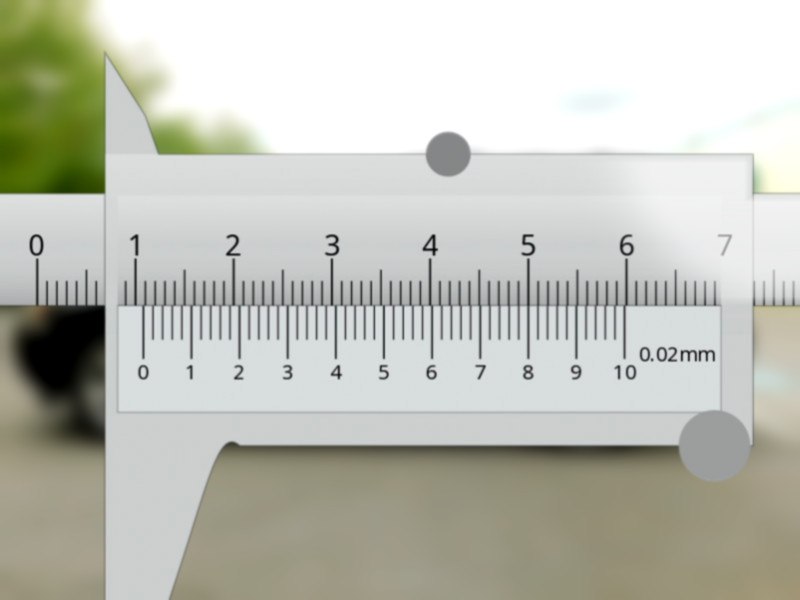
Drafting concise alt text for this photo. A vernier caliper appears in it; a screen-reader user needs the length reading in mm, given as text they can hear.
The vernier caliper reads 10.8 mm
